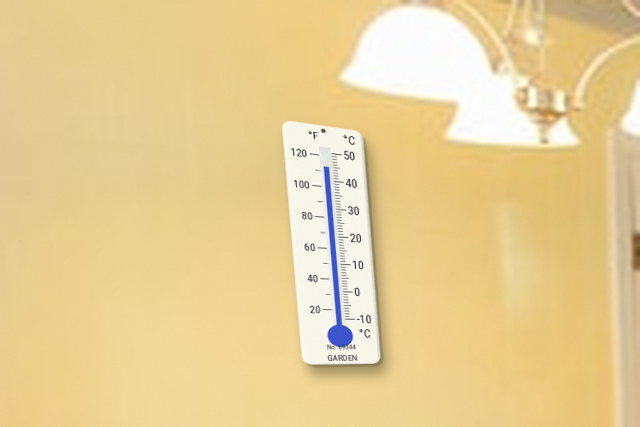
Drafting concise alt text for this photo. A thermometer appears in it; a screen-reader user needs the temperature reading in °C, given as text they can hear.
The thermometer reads 45 °C
